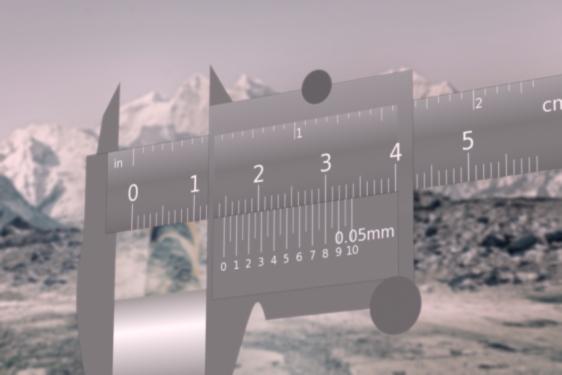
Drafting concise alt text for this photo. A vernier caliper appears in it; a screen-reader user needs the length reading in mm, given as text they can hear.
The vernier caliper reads 14.8 mm
